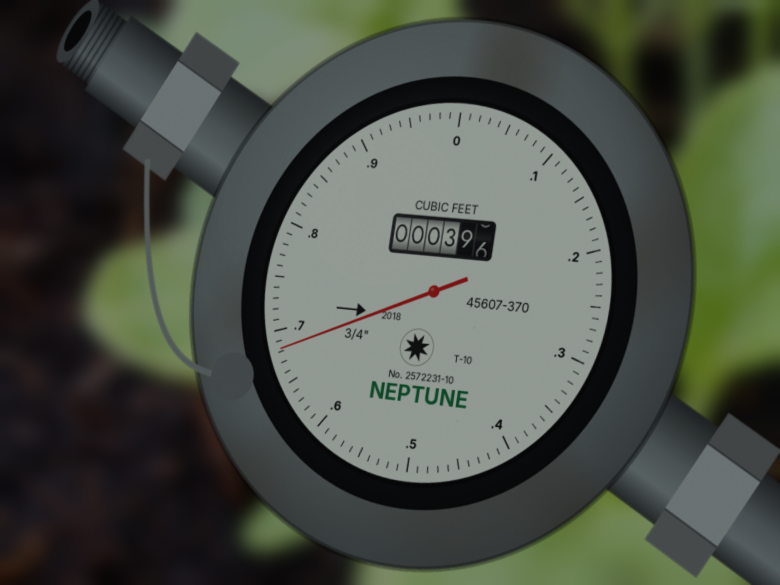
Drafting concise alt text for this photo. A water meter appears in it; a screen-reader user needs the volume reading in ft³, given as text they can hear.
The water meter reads 395.68 ft³
